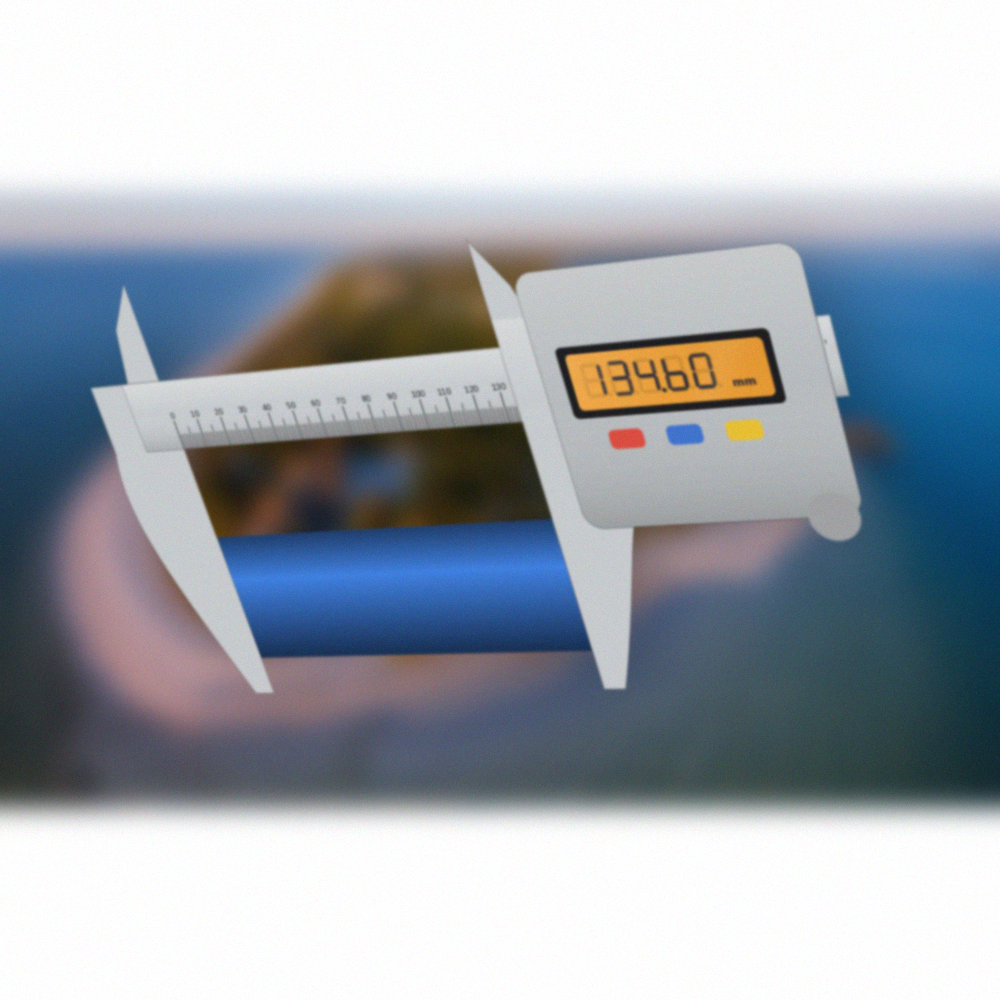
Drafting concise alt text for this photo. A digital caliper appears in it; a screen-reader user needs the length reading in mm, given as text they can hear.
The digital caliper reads 134.60 mm
